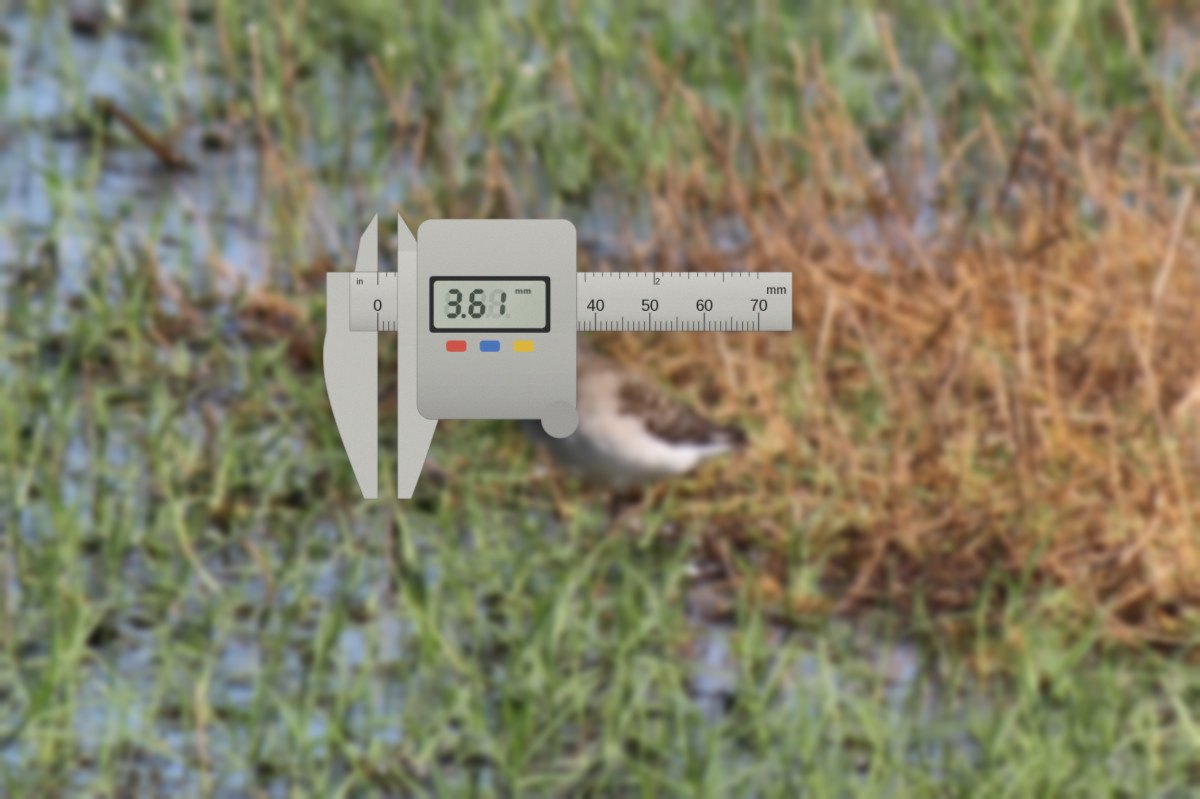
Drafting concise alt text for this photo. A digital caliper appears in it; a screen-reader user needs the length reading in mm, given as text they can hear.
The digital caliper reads 3.61 mm
